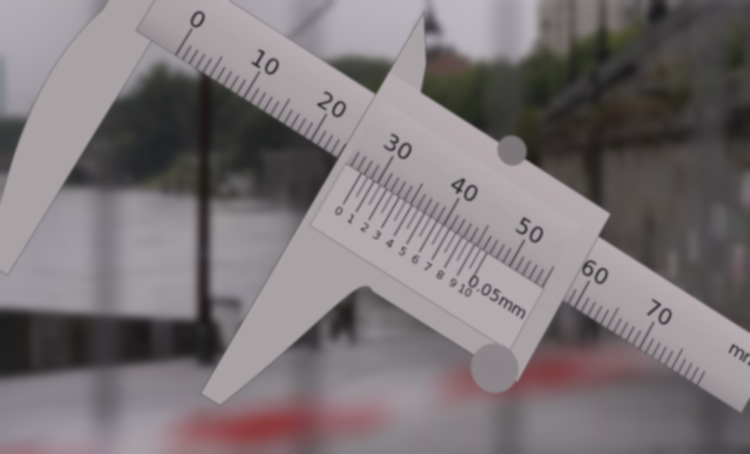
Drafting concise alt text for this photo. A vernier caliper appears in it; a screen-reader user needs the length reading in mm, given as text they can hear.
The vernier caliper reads 27.6 mm
